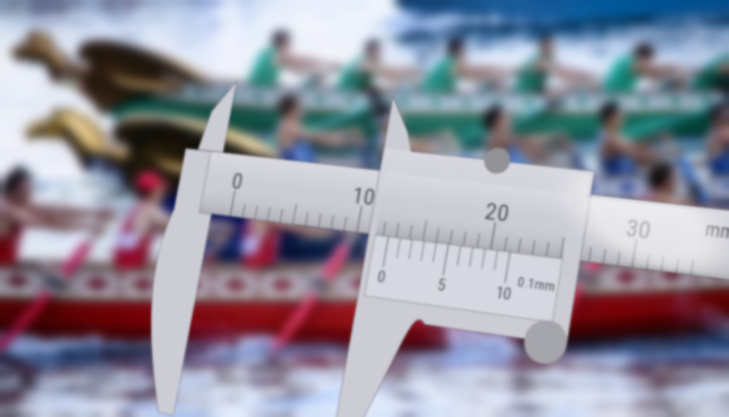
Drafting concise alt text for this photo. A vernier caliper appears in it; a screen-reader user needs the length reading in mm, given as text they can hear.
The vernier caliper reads 12.4 mm
